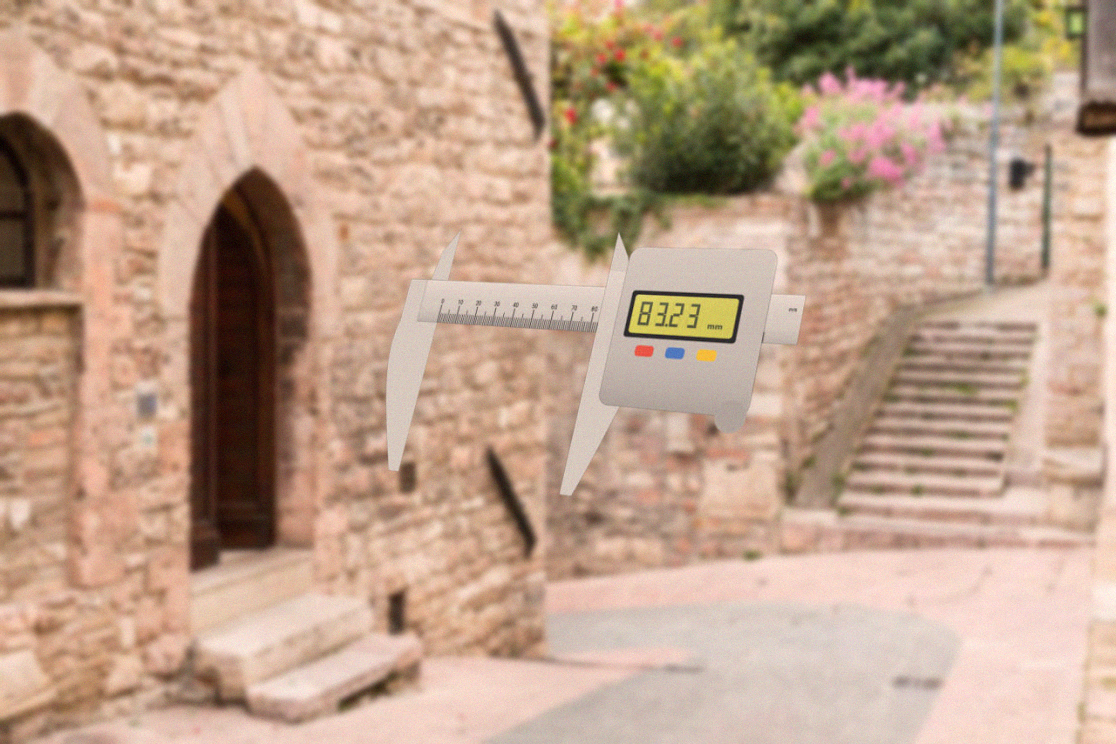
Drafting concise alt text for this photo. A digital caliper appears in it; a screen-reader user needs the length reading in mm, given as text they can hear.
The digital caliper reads 83.23 mm
